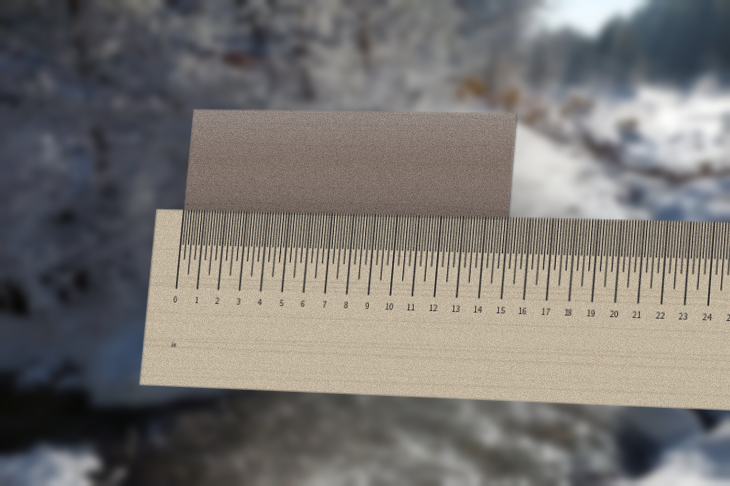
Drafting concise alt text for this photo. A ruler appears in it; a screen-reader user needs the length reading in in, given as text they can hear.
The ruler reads 15 in
